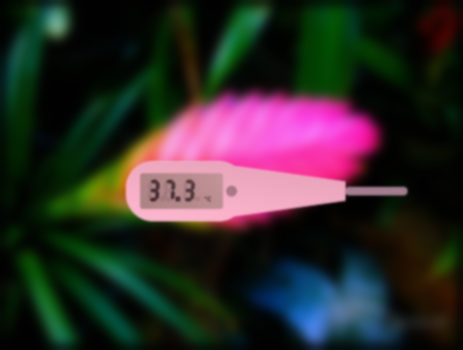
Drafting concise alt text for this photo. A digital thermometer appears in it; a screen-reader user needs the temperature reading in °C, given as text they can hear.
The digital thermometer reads 37.3 °C
